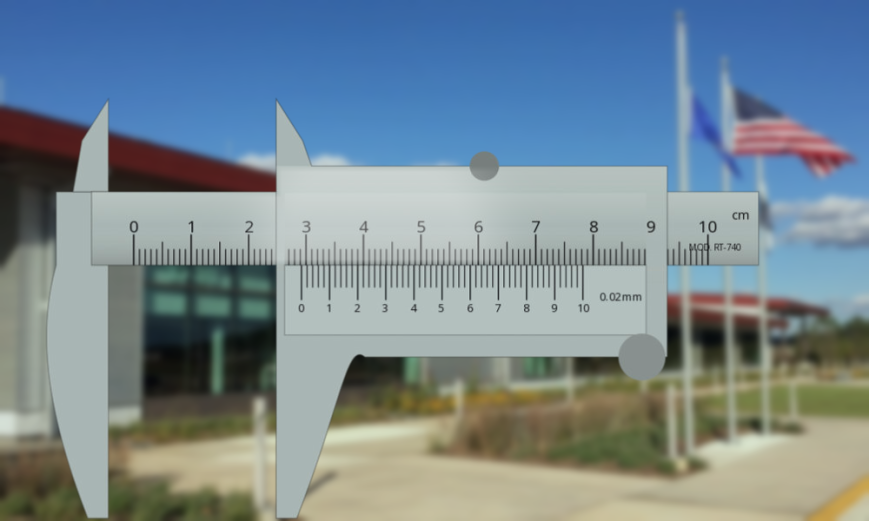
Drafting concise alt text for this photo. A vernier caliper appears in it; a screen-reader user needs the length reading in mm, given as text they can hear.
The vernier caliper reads 29.2 mm
